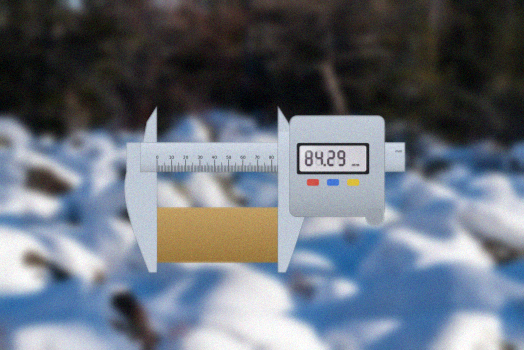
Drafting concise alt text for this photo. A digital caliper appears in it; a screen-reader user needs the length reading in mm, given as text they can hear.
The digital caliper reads 84.29 mm
